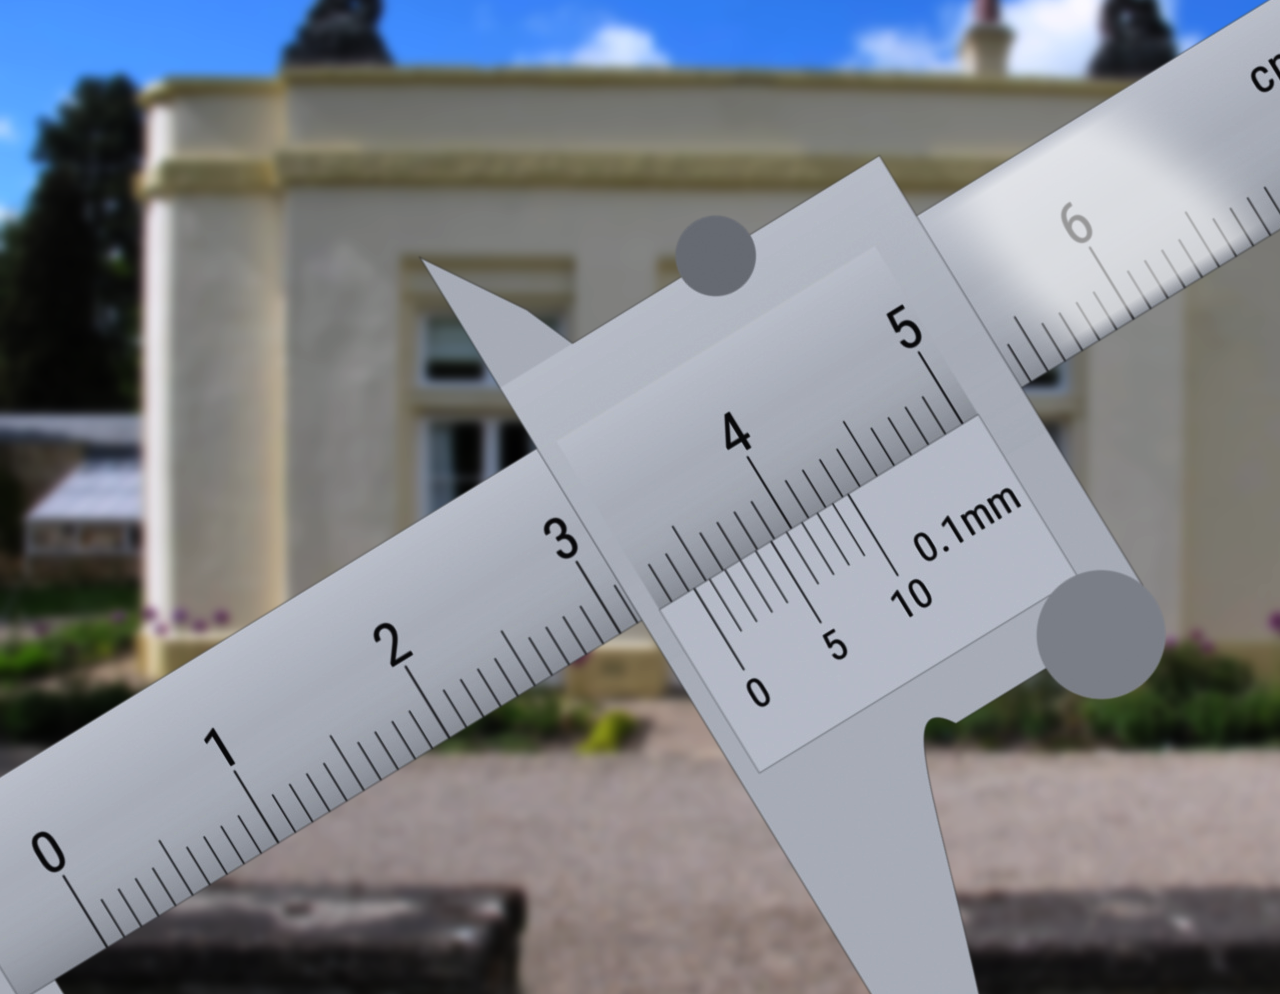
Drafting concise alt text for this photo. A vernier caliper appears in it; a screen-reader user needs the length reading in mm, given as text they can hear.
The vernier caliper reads 34.3 mm
